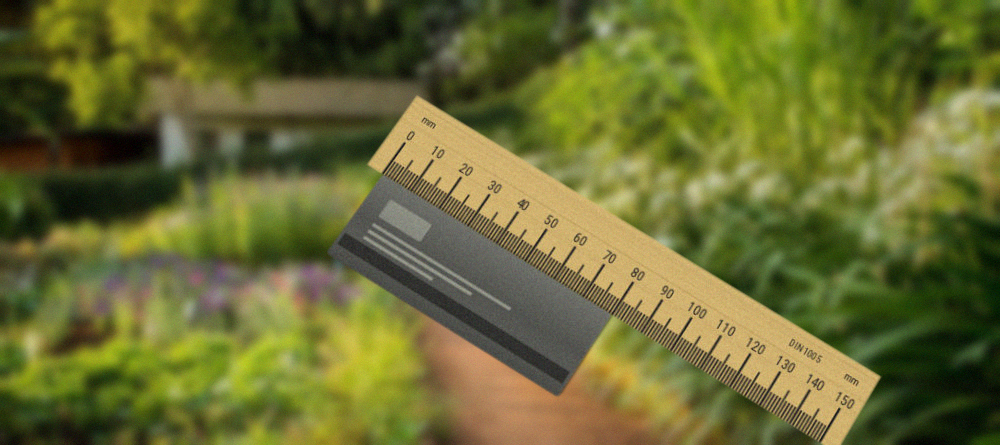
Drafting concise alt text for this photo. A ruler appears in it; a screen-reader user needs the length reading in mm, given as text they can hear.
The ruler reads 80 mm
